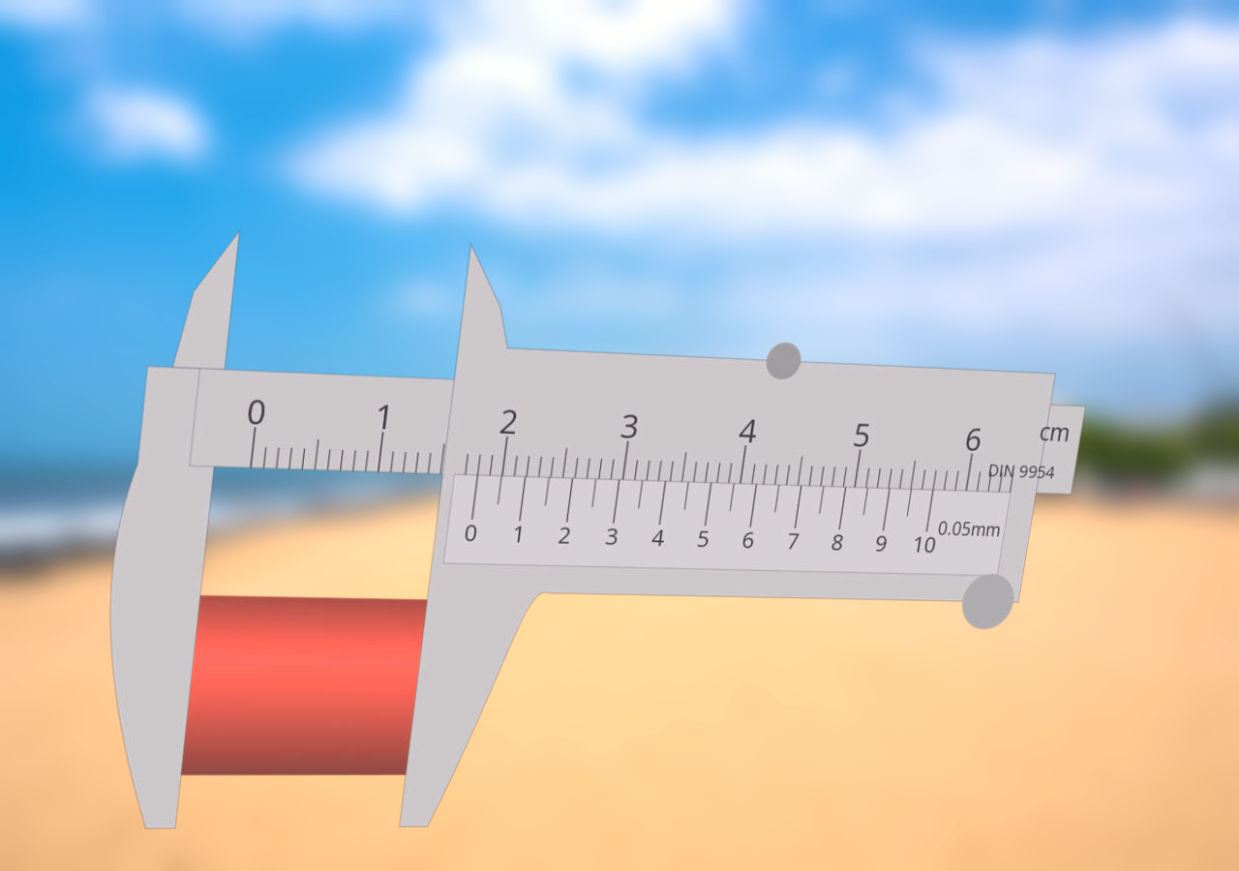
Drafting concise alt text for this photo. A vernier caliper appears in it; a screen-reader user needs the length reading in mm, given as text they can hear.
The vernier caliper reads 18.0 mm
